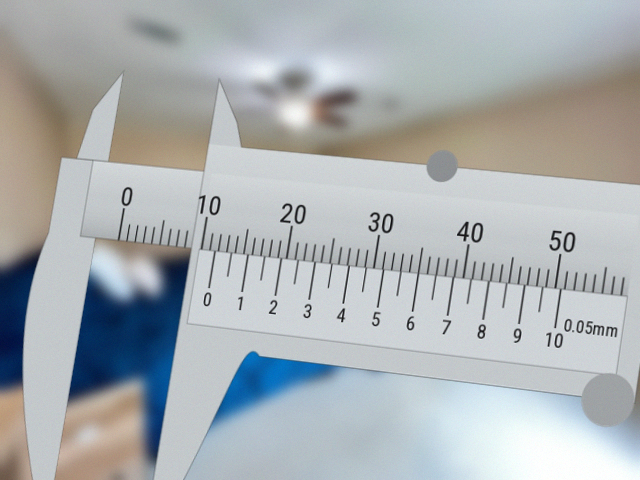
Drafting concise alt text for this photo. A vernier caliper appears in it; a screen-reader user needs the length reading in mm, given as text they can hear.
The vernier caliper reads 11.6 mm
